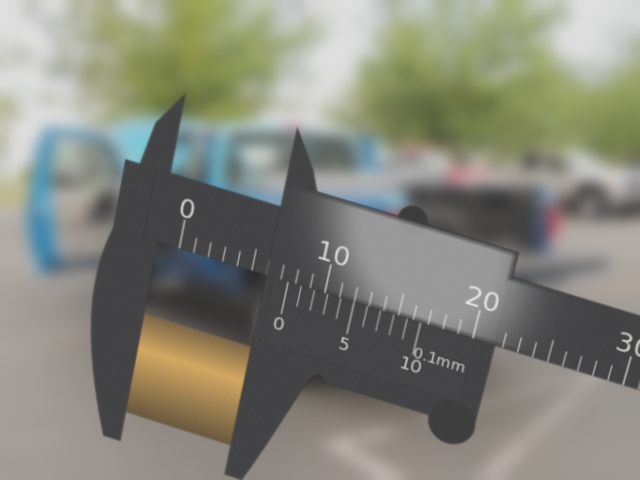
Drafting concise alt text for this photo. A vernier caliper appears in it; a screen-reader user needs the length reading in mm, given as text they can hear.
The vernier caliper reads 7.5 mm
